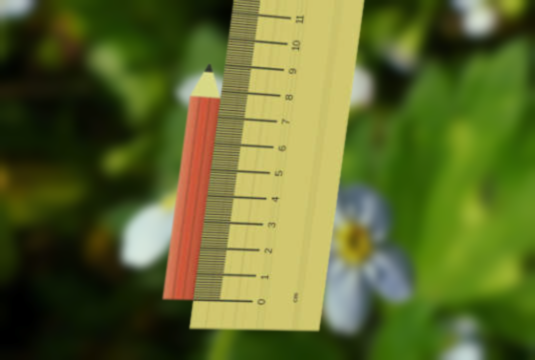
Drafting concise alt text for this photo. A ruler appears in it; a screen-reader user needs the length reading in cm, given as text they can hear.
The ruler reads 9 cm
